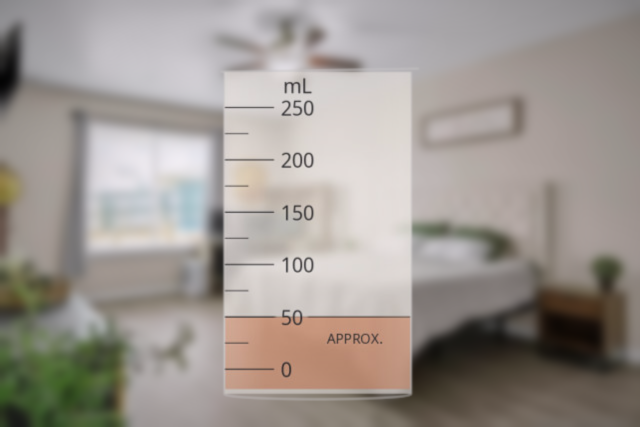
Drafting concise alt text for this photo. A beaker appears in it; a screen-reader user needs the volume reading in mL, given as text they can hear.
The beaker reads 50 mL
